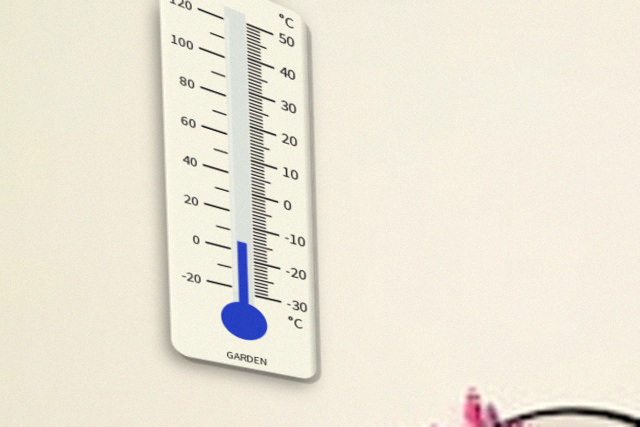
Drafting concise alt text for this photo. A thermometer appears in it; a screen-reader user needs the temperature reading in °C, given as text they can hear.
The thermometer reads -15 °C
